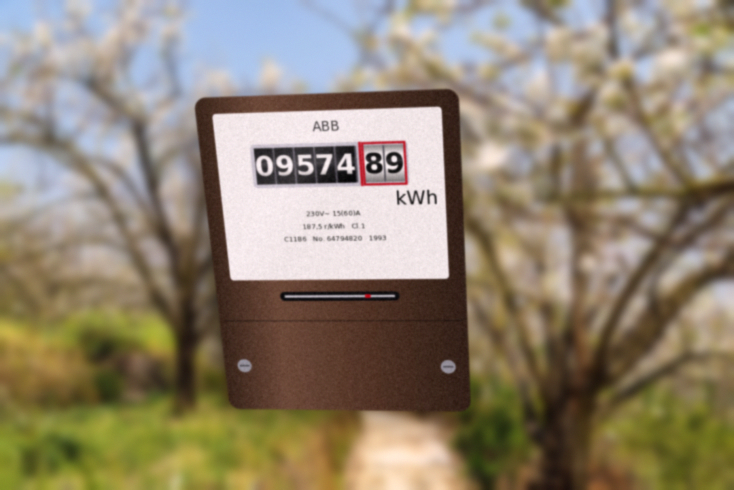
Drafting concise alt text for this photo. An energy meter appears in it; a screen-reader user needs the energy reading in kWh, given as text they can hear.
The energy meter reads 9574.89 kWh
